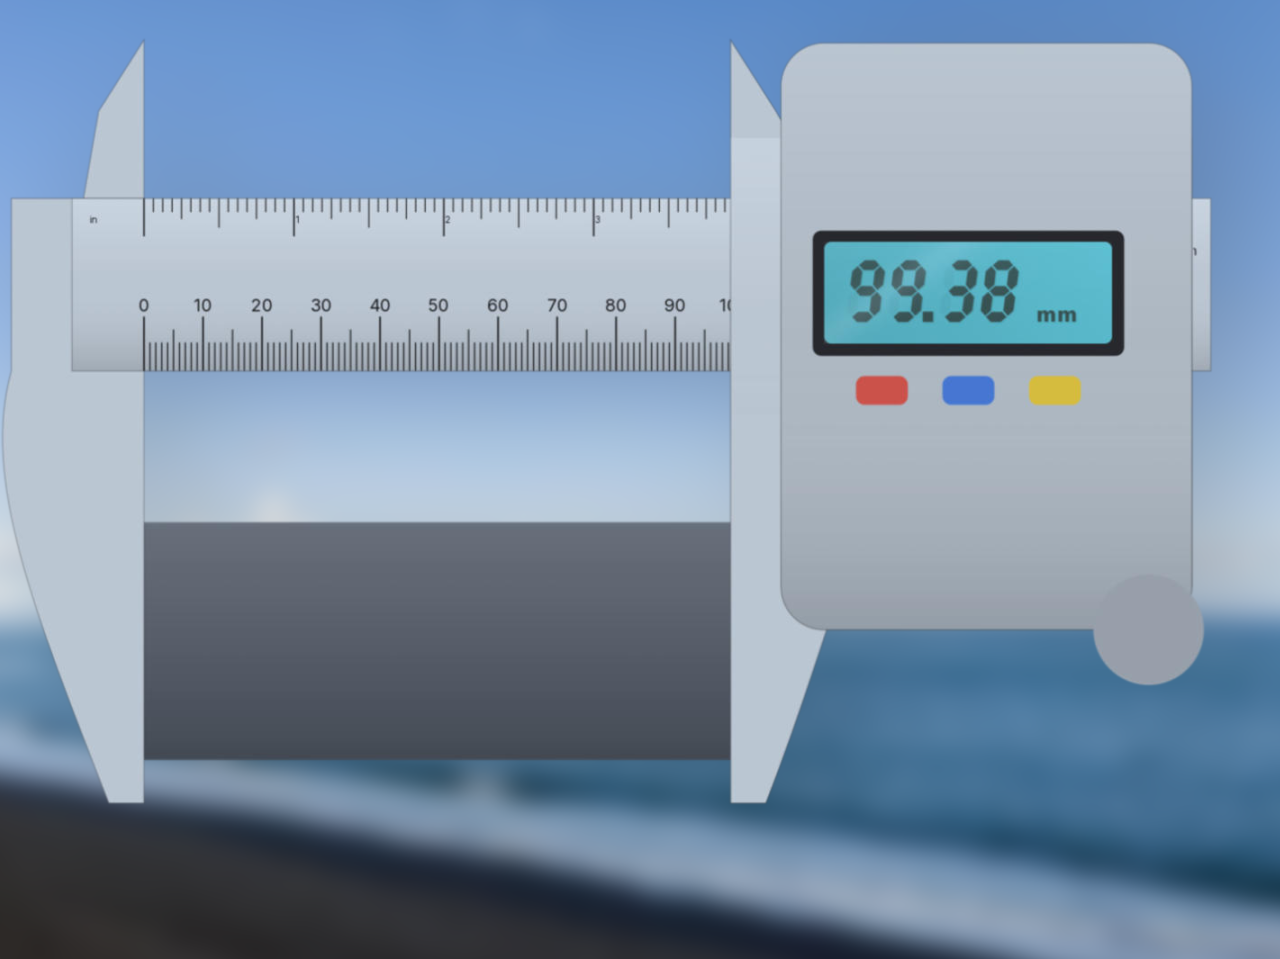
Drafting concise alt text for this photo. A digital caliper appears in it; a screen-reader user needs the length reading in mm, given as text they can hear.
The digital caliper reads 99.38 mm
